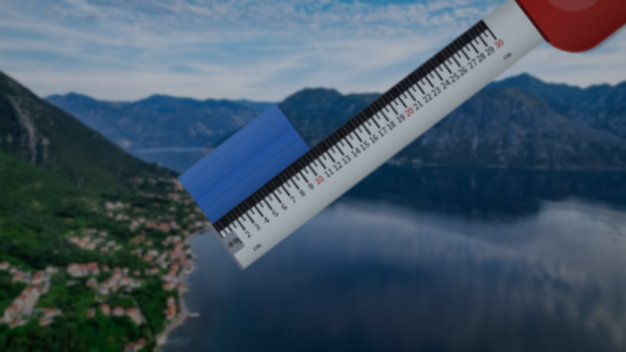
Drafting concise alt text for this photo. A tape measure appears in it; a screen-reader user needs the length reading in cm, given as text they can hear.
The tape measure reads 11 cm
